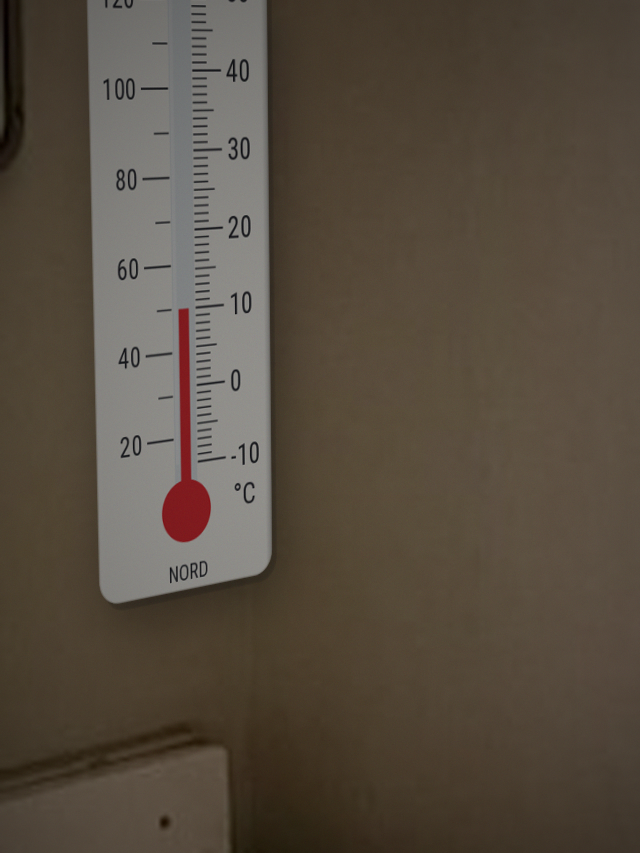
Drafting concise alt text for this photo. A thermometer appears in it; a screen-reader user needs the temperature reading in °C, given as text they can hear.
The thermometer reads 10 °C
